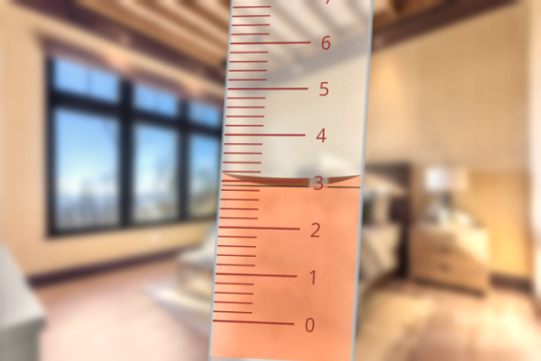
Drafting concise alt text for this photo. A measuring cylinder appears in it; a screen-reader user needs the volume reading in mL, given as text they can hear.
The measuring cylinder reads 2.9 mL
